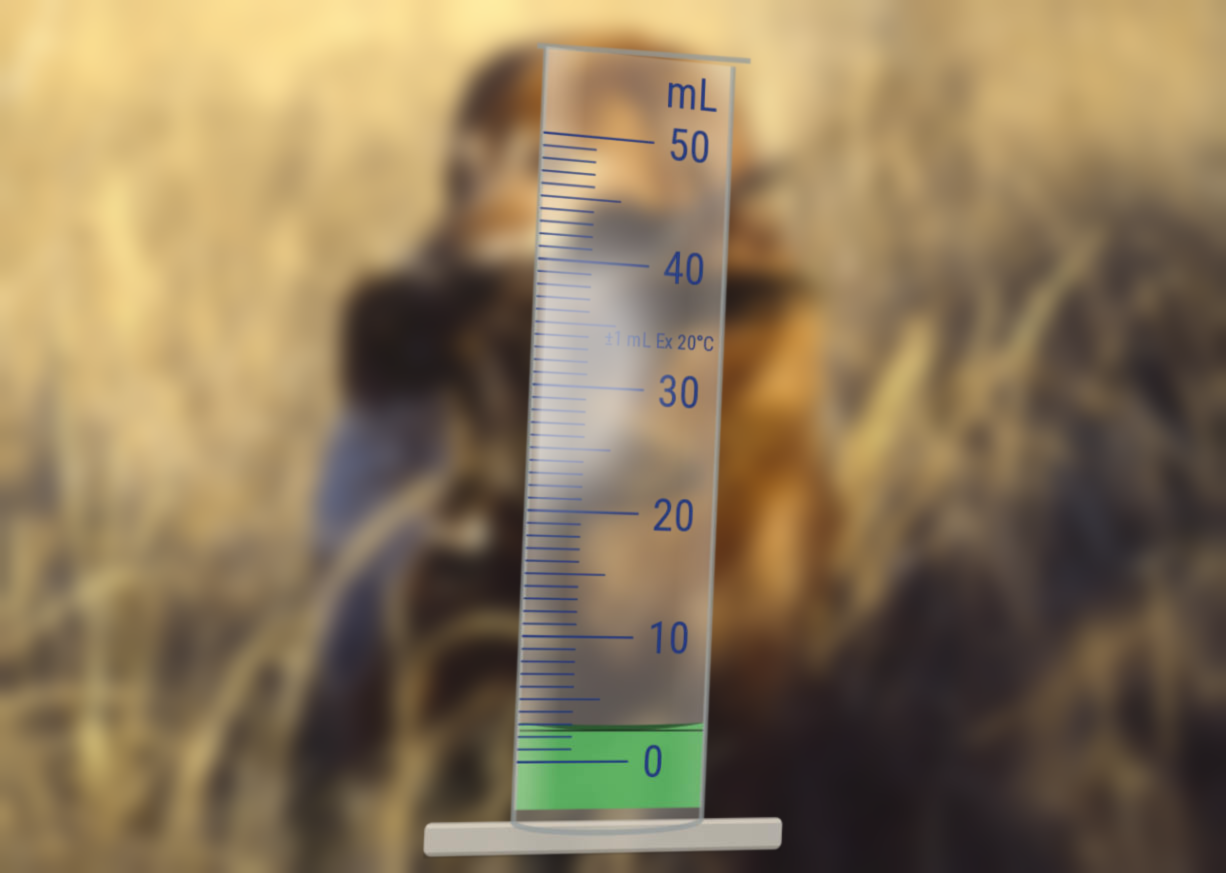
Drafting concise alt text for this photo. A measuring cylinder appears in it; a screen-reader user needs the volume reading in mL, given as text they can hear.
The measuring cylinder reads 2.5 mL
